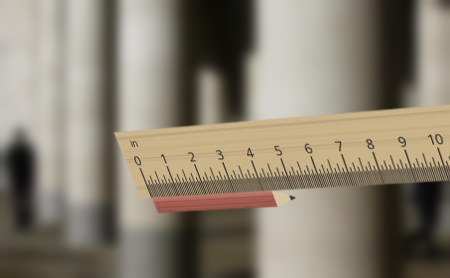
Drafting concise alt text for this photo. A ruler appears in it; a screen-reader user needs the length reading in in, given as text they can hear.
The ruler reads 5 in
